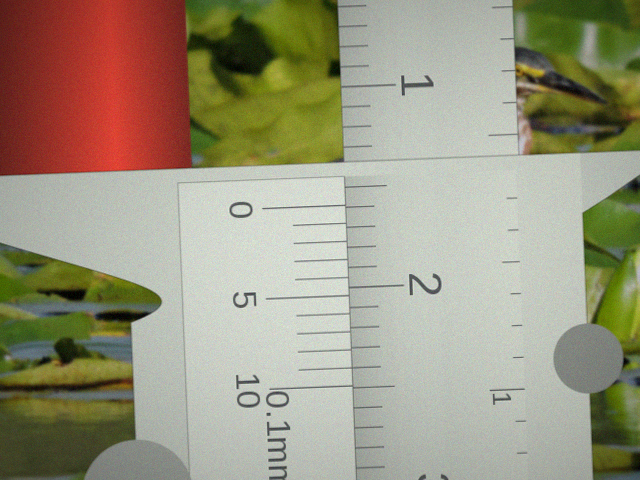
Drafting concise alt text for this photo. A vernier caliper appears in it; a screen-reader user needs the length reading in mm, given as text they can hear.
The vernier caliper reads 15.9 mm
